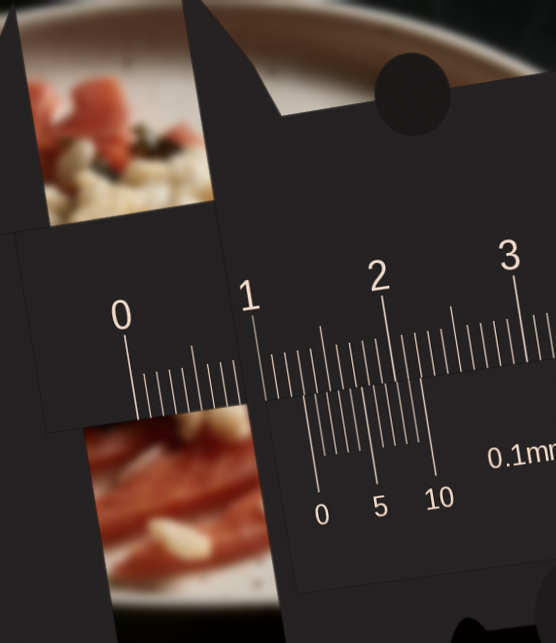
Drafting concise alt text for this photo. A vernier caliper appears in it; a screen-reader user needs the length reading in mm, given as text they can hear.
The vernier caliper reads 12.9 mm
